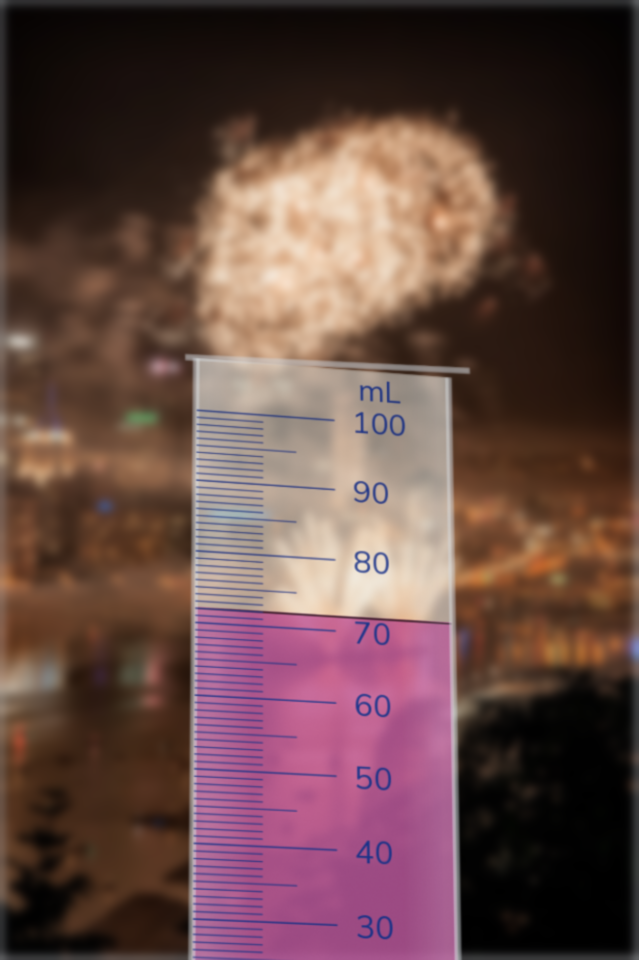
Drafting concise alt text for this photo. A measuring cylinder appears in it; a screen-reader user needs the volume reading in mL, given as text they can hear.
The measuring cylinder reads 72 mL
